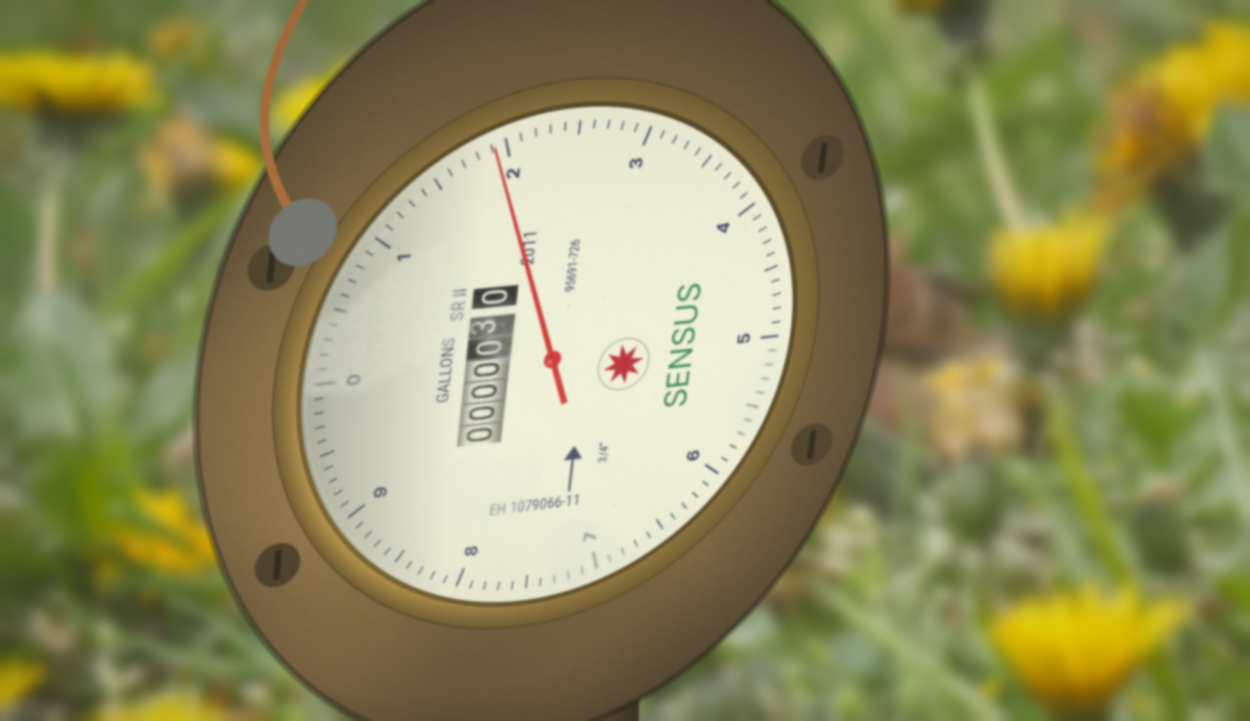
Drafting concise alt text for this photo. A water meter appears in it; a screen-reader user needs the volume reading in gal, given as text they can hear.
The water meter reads 31.9 gal
